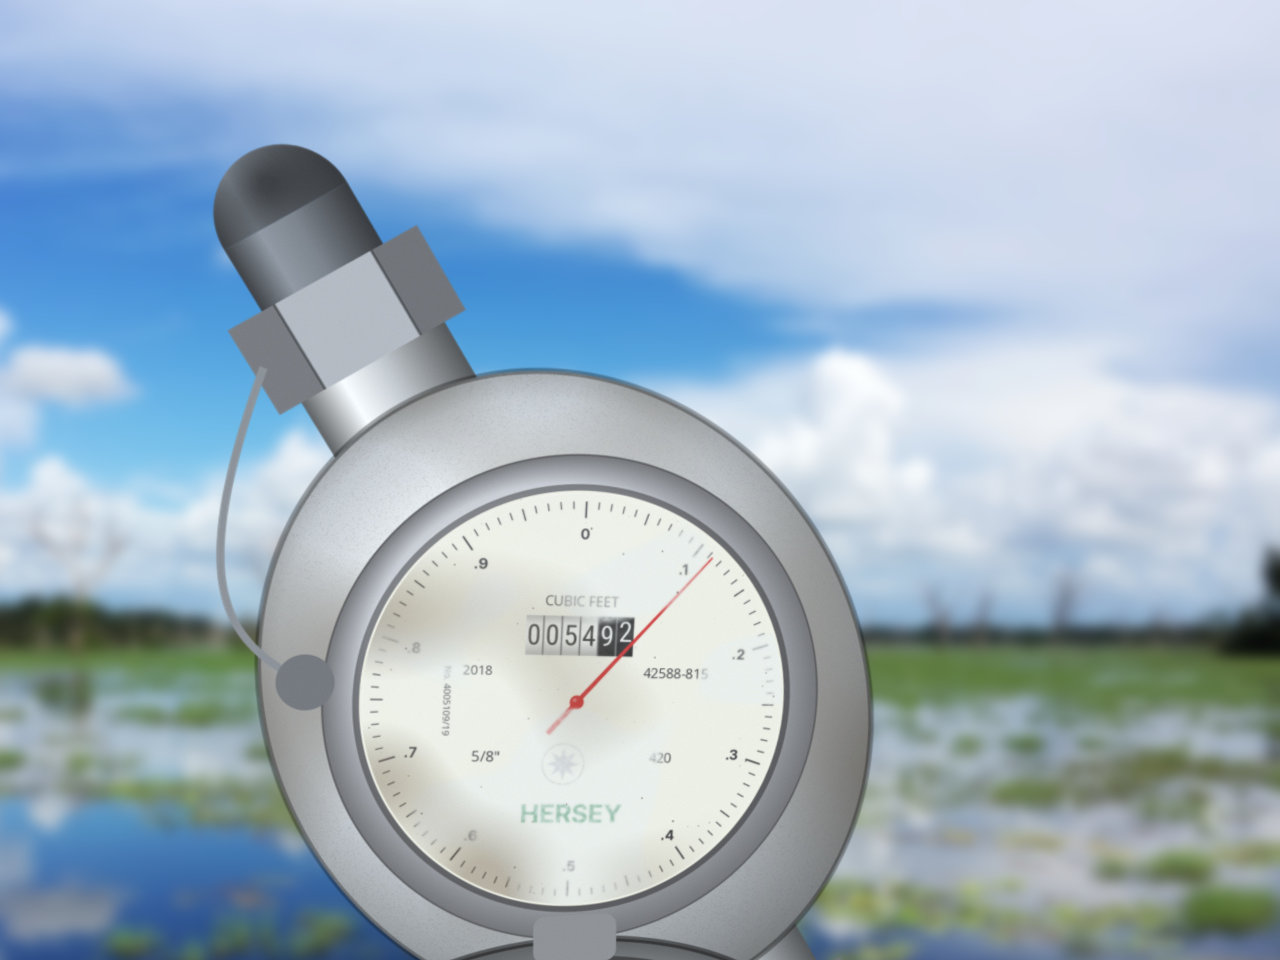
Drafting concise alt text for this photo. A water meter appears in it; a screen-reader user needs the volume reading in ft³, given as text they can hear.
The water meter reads 5492.11 ft³
